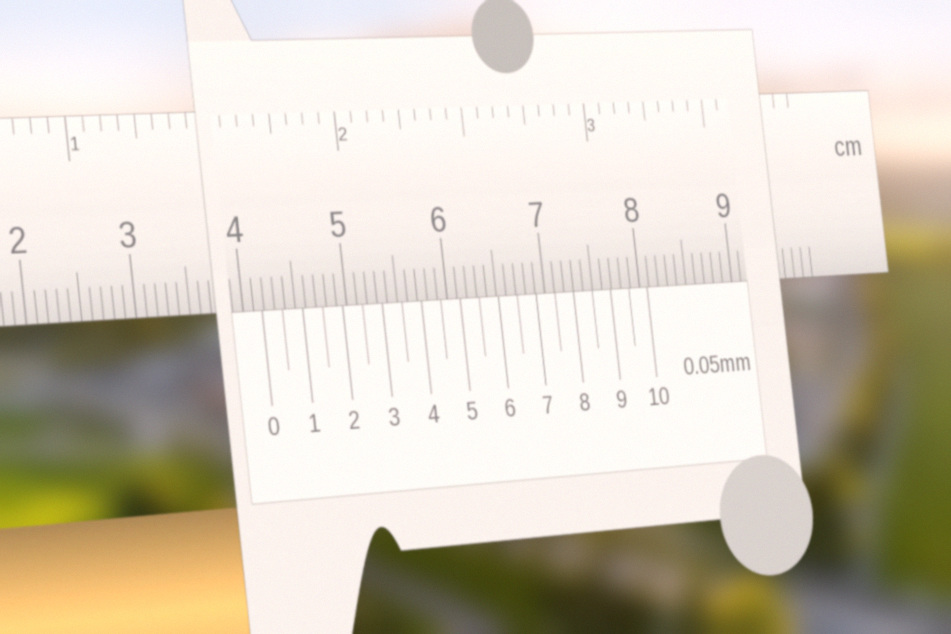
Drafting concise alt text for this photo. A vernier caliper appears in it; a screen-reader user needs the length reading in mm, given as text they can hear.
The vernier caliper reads 41.8 mm
